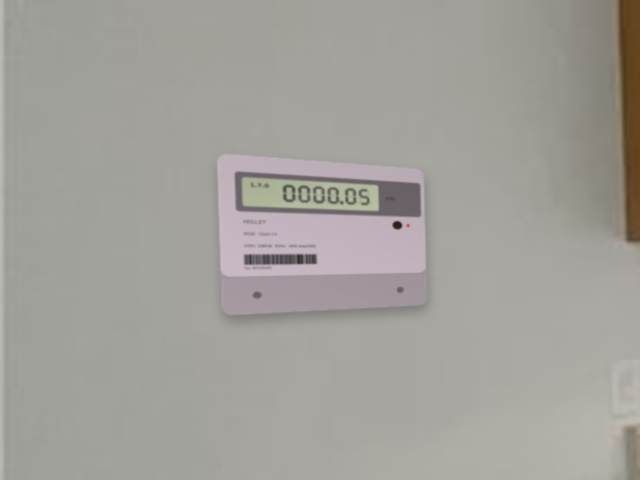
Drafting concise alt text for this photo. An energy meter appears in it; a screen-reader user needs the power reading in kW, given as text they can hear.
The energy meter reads 0.05 kW
